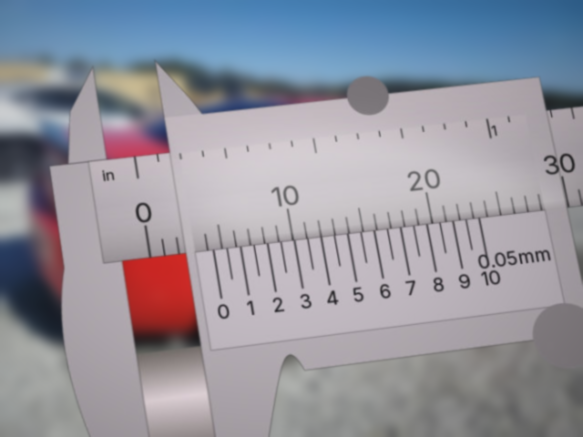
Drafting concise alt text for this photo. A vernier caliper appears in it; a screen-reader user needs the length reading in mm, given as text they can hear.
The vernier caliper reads 4.4 mm
